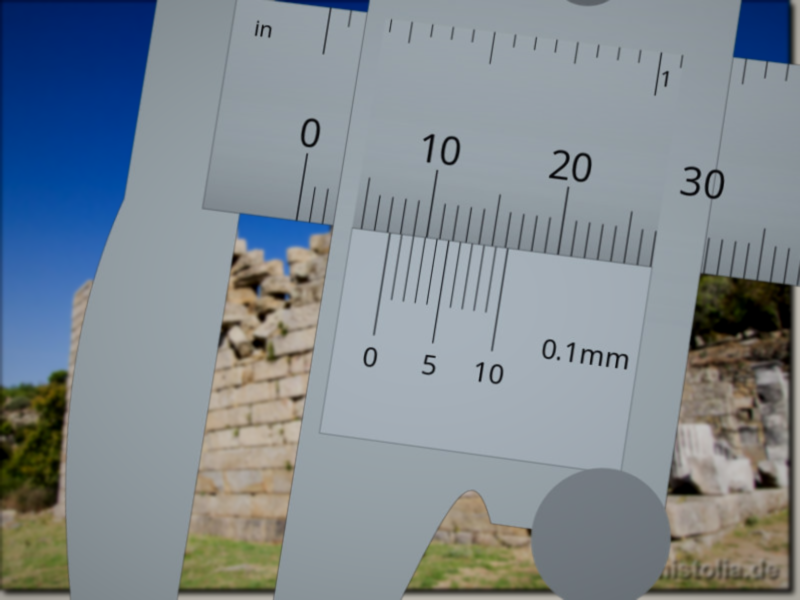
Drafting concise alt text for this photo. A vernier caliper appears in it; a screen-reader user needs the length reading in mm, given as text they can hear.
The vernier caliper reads 7.2 mm
